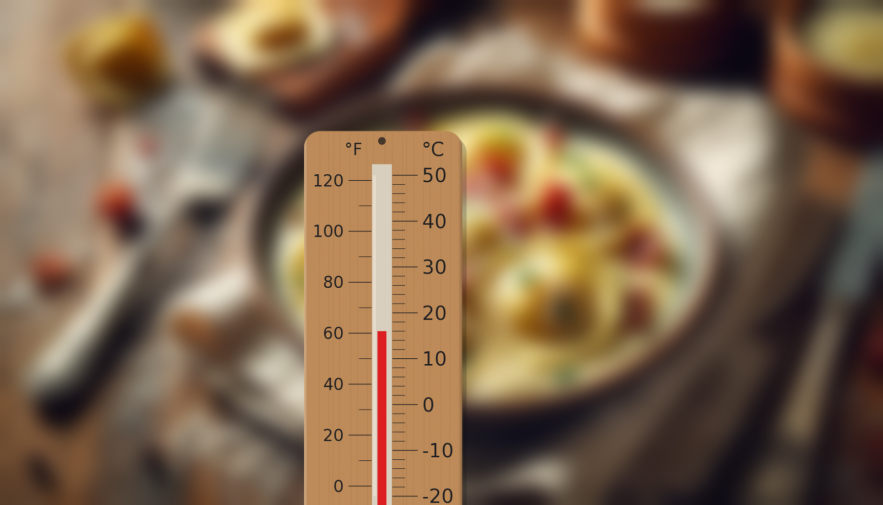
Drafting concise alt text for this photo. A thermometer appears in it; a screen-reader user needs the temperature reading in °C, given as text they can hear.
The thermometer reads 16 °C
